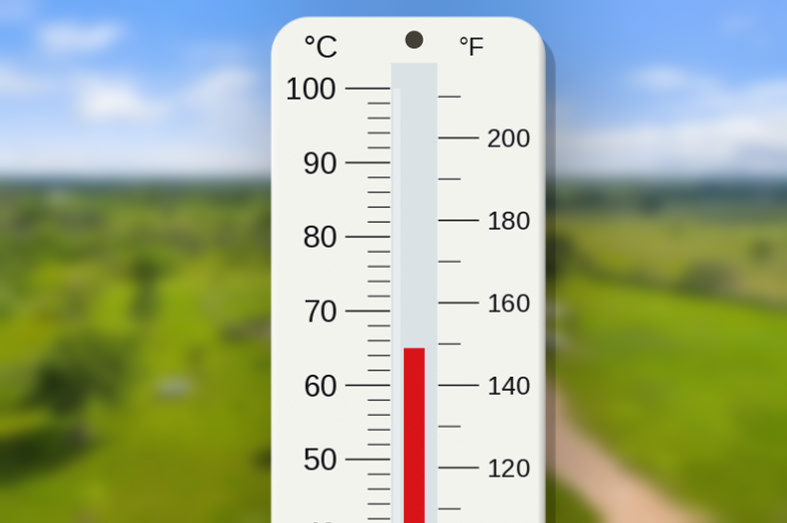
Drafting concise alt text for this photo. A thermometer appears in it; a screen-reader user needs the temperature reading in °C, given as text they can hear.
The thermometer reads 65 °C
